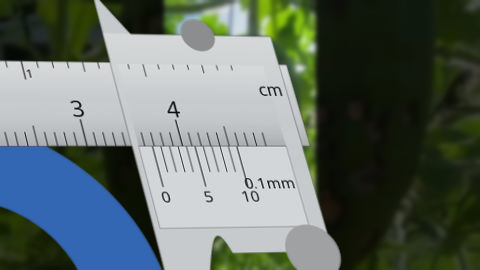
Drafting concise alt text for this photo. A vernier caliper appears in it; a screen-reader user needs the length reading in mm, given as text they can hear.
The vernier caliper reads 36.8 mm
